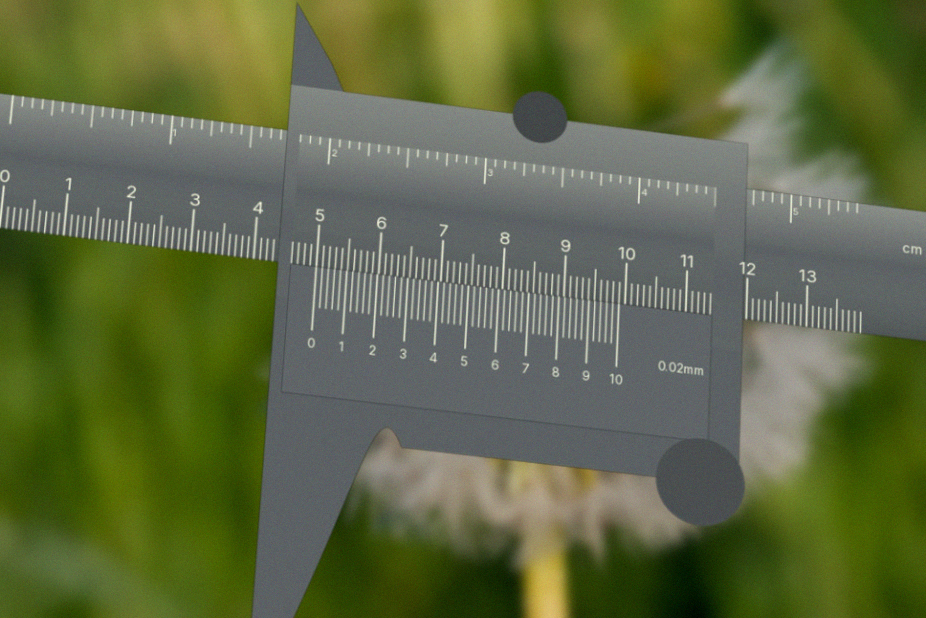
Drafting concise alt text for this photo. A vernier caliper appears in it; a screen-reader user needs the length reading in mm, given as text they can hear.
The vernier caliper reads 50.0 mm
